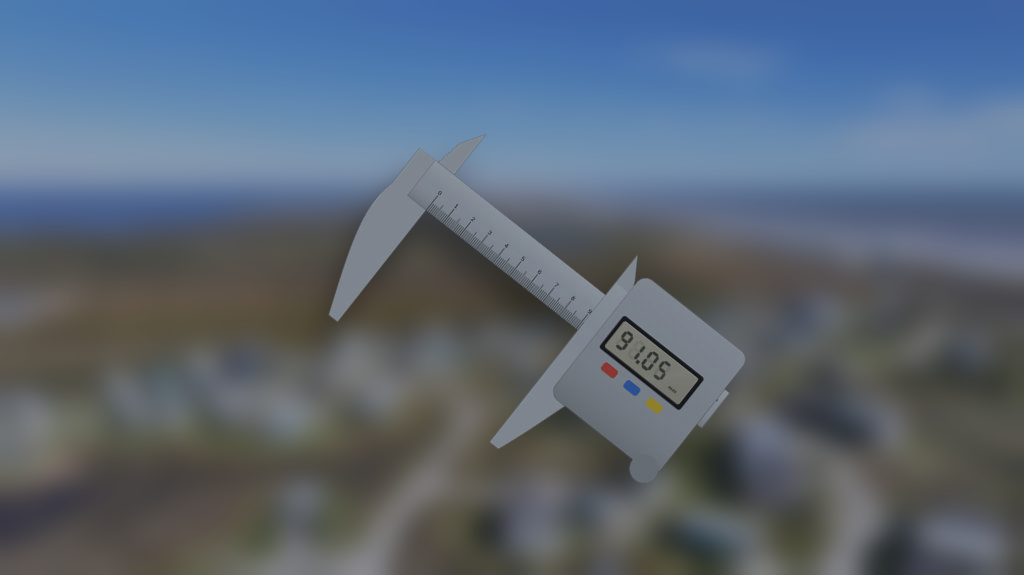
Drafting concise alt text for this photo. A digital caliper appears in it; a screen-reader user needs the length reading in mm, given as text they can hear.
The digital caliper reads 91.05 mm
